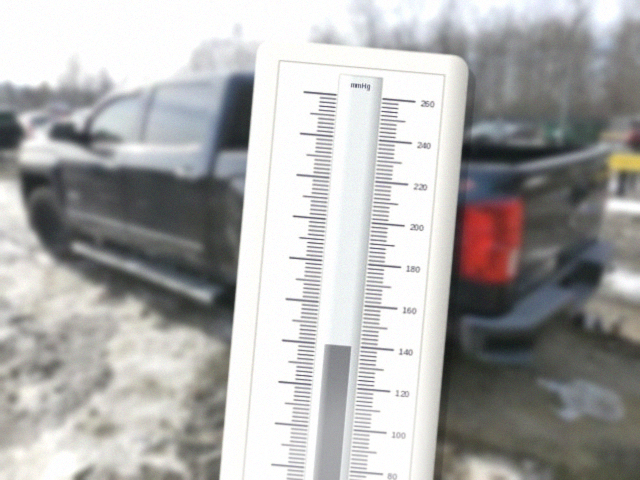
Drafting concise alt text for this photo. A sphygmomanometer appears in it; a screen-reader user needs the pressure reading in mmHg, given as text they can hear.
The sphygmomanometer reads 140 mmHg
